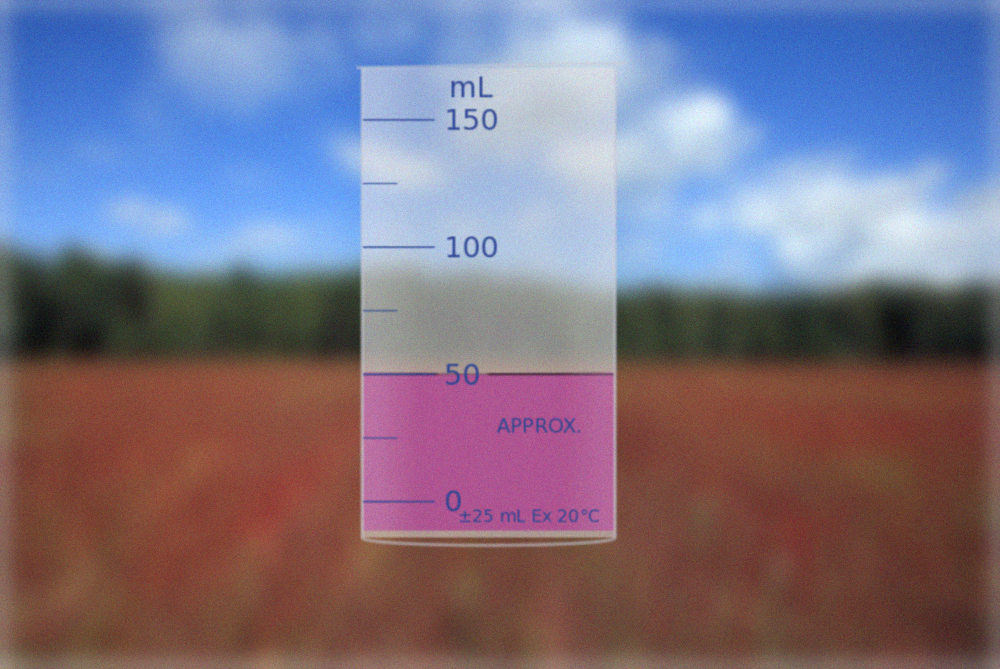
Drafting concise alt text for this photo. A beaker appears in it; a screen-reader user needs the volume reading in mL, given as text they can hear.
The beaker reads 50 mL
